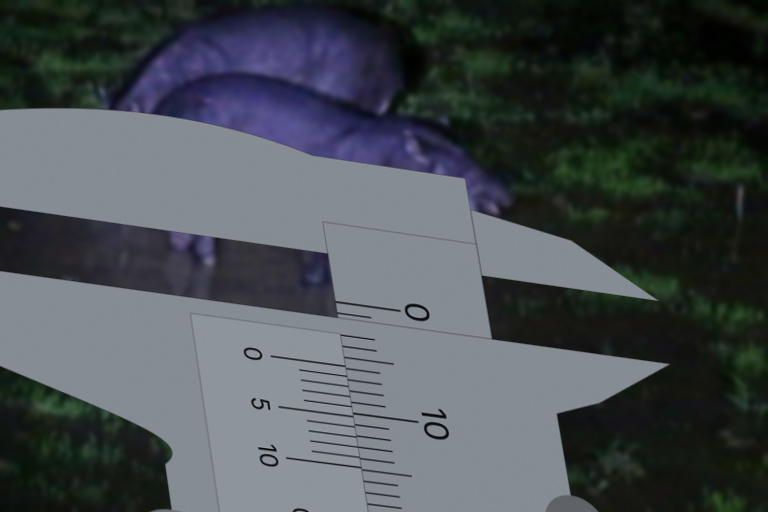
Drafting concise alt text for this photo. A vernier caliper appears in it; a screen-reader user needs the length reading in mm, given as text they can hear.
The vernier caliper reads 5.8 mm
